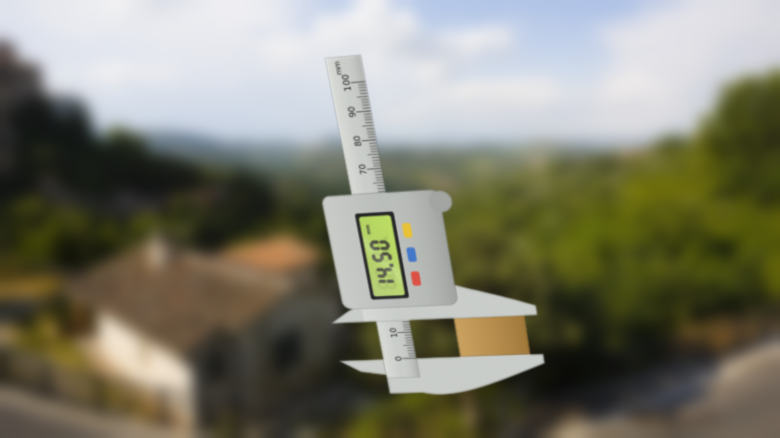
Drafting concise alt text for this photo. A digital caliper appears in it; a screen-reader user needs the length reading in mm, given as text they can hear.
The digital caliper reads 14.50 mm
